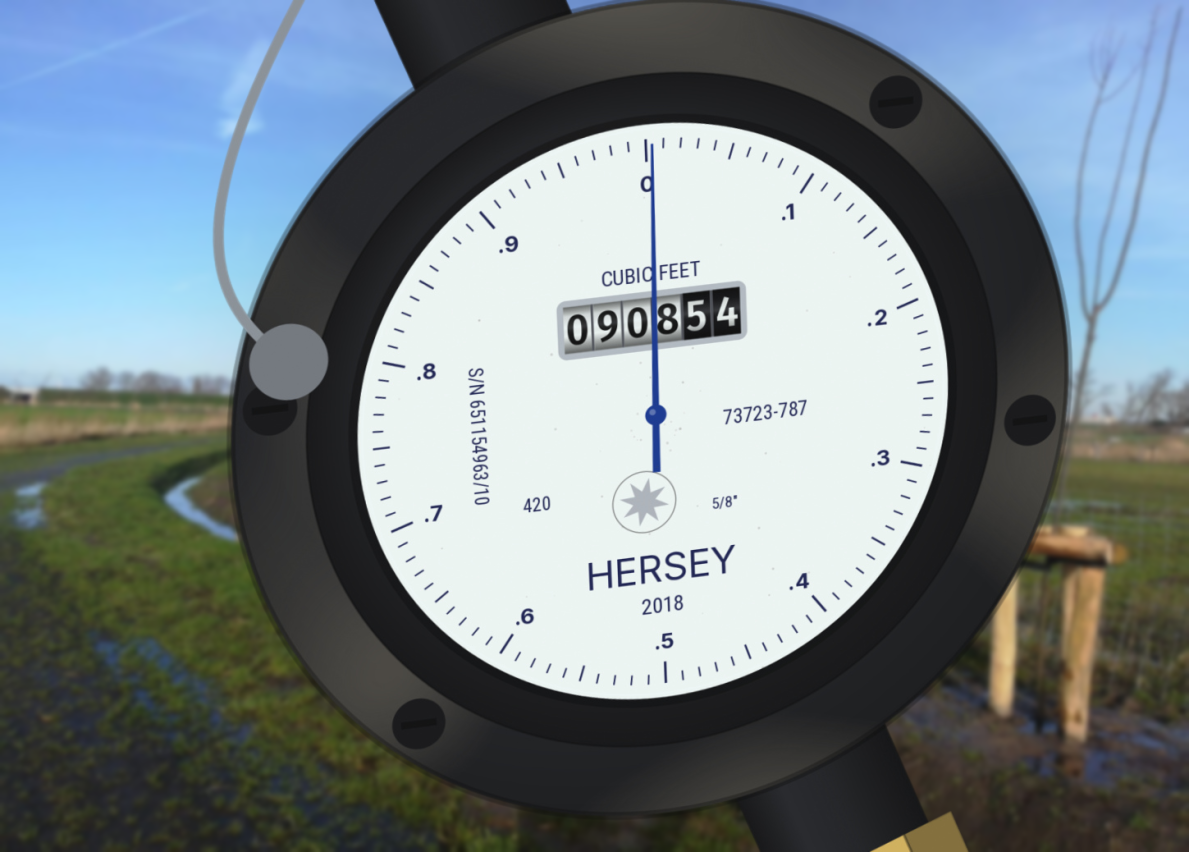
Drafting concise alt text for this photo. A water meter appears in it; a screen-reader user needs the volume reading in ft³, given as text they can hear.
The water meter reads 90854.00 ft³
